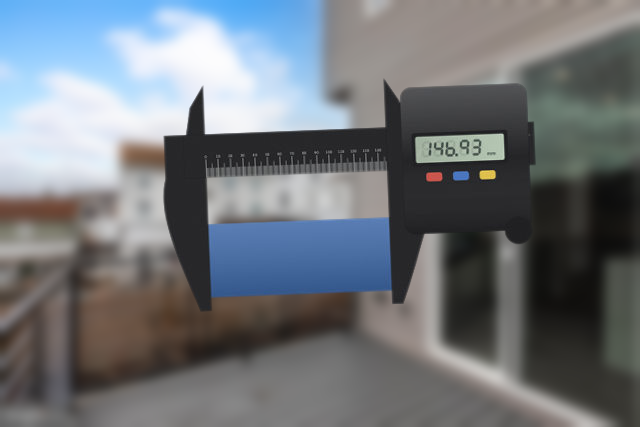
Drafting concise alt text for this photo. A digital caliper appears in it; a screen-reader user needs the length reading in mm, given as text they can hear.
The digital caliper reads 146.93 mm
